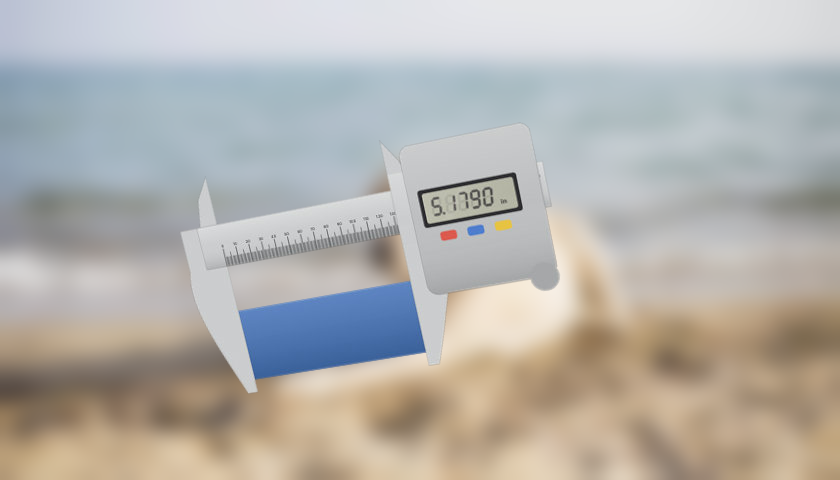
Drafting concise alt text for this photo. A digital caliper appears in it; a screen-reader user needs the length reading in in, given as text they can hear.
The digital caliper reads 5.1790 in
